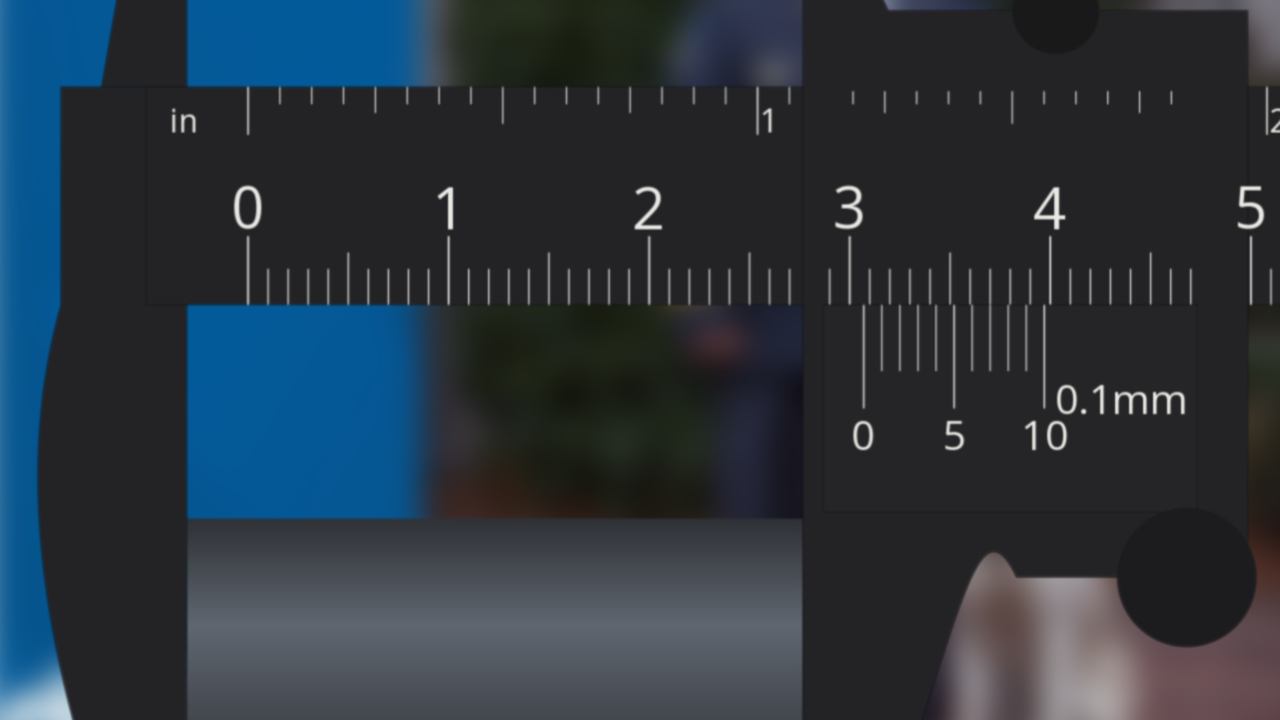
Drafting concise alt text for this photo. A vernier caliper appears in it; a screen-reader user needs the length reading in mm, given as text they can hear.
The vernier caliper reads 30.7 mm
